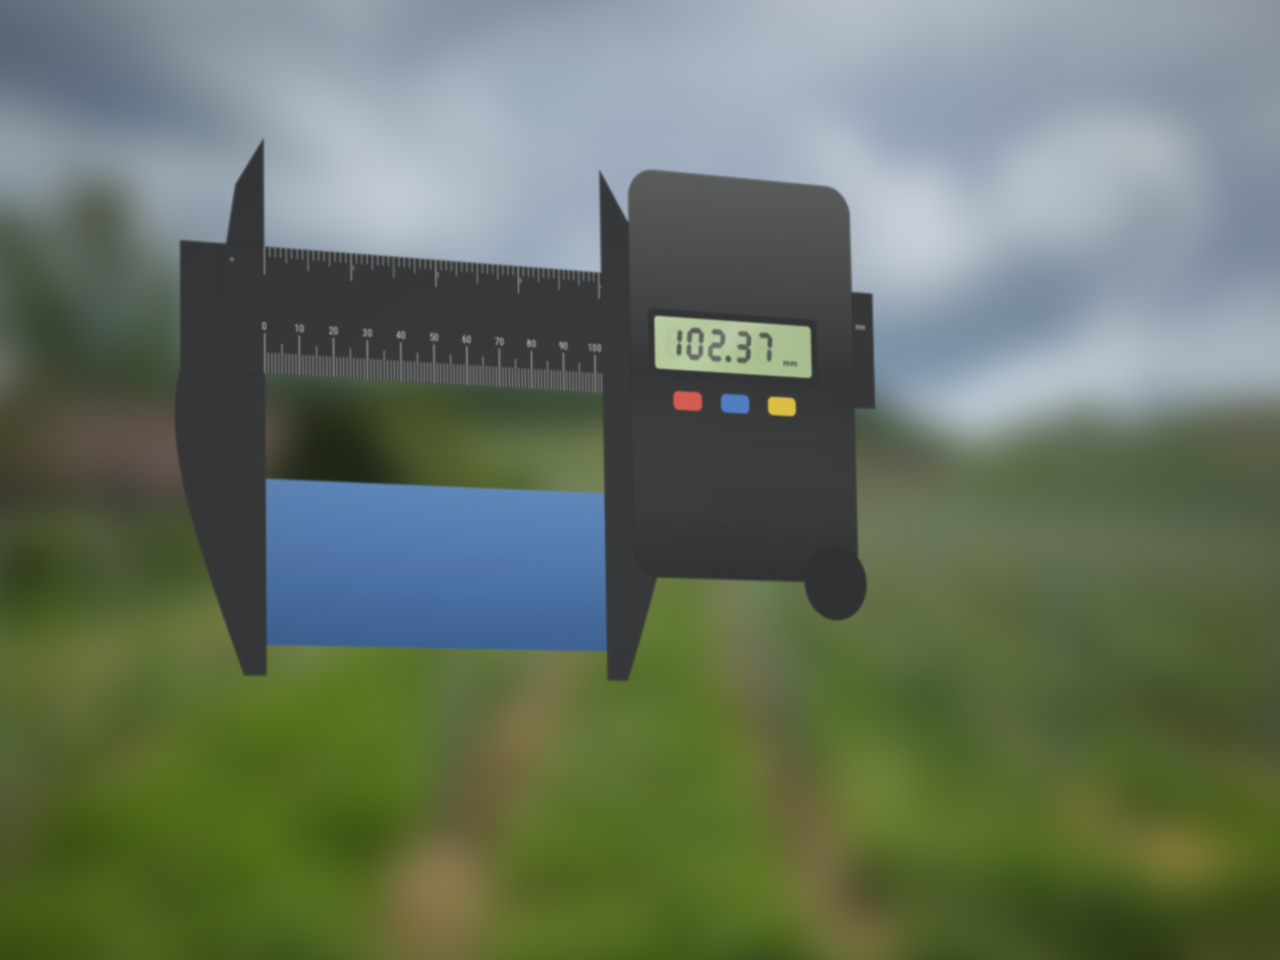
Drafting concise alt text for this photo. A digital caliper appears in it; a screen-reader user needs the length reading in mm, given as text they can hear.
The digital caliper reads 102.37 mm
